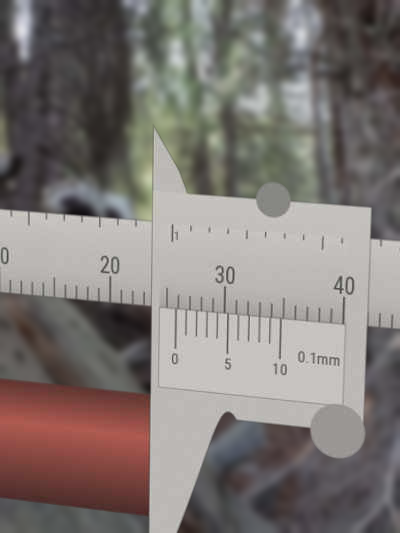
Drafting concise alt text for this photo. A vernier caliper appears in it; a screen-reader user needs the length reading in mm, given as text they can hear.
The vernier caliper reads 25.8 mm
